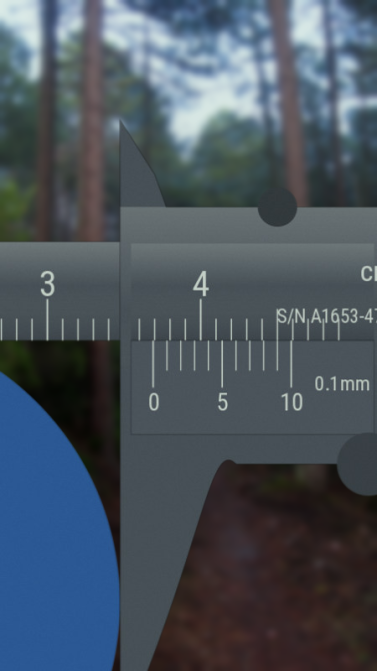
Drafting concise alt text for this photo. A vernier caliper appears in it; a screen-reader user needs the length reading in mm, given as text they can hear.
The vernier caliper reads 36.9 mm
